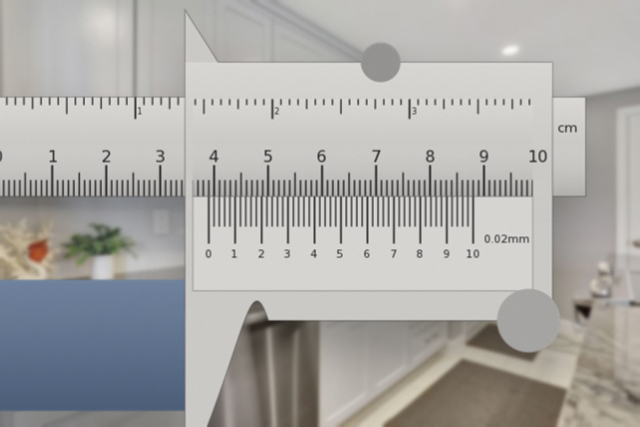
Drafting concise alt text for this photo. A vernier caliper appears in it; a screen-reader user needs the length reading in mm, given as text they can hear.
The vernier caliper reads 39.0 mm
